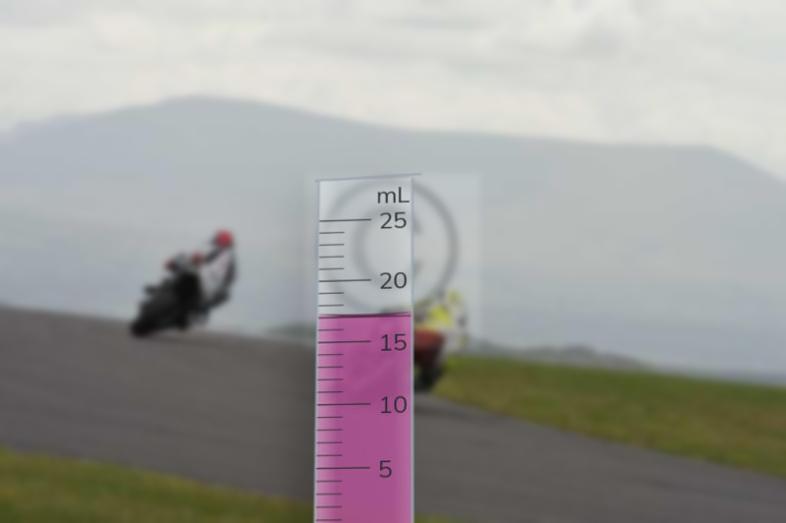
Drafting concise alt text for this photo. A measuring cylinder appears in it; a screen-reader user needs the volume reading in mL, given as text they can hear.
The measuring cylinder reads 17 mL
